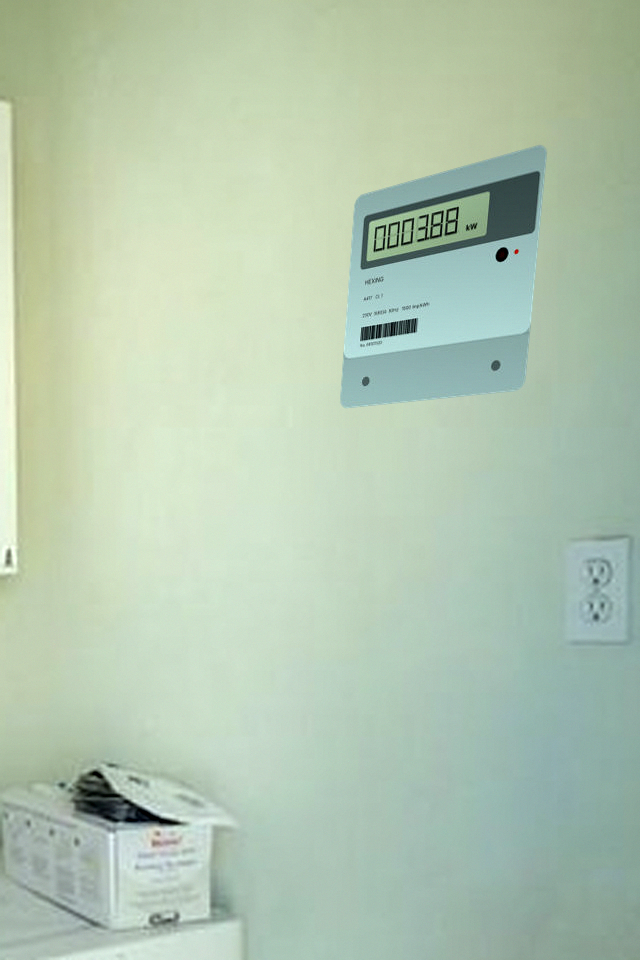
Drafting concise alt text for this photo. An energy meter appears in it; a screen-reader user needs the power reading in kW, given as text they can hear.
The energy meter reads 3.88 kW
